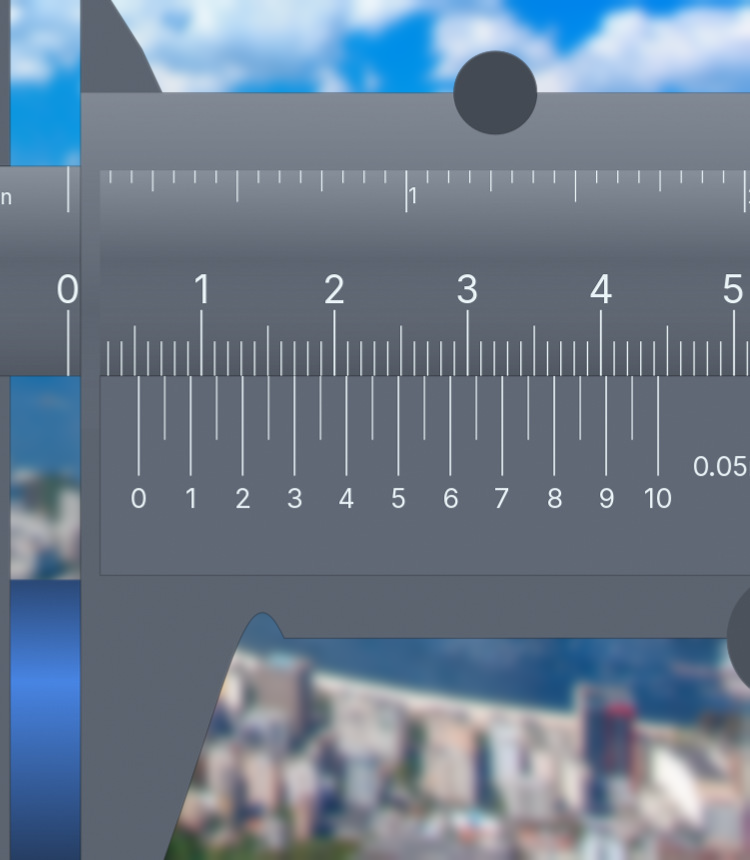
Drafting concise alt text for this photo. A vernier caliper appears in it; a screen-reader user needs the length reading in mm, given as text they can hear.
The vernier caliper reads 5.3 mm
